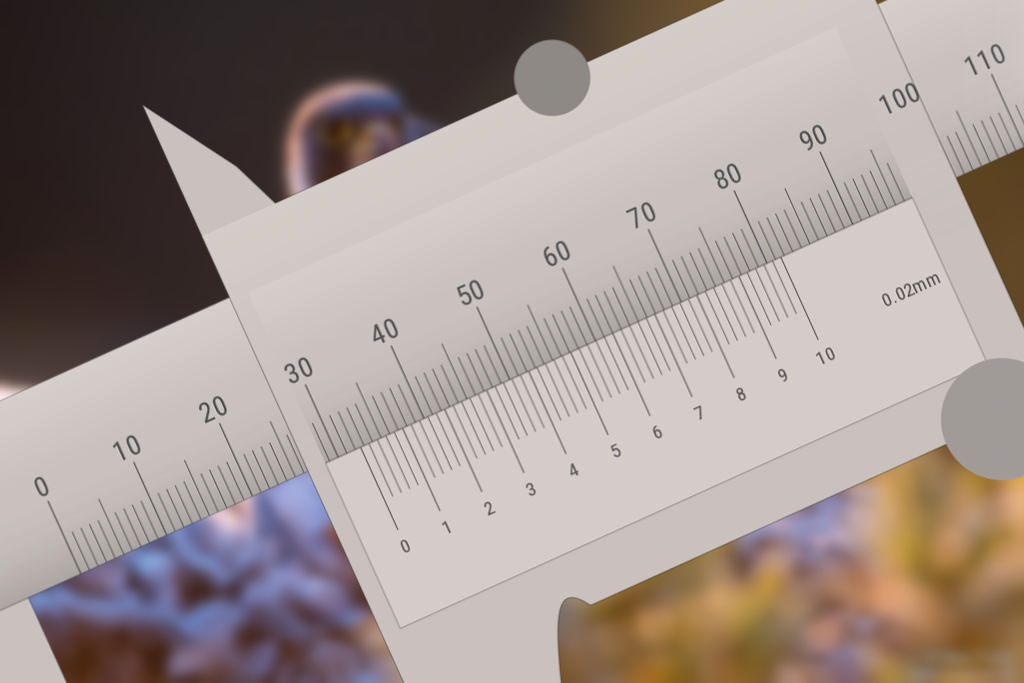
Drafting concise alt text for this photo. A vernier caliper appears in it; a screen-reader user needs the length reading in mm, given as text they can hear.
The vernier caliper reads 32.6 mm
